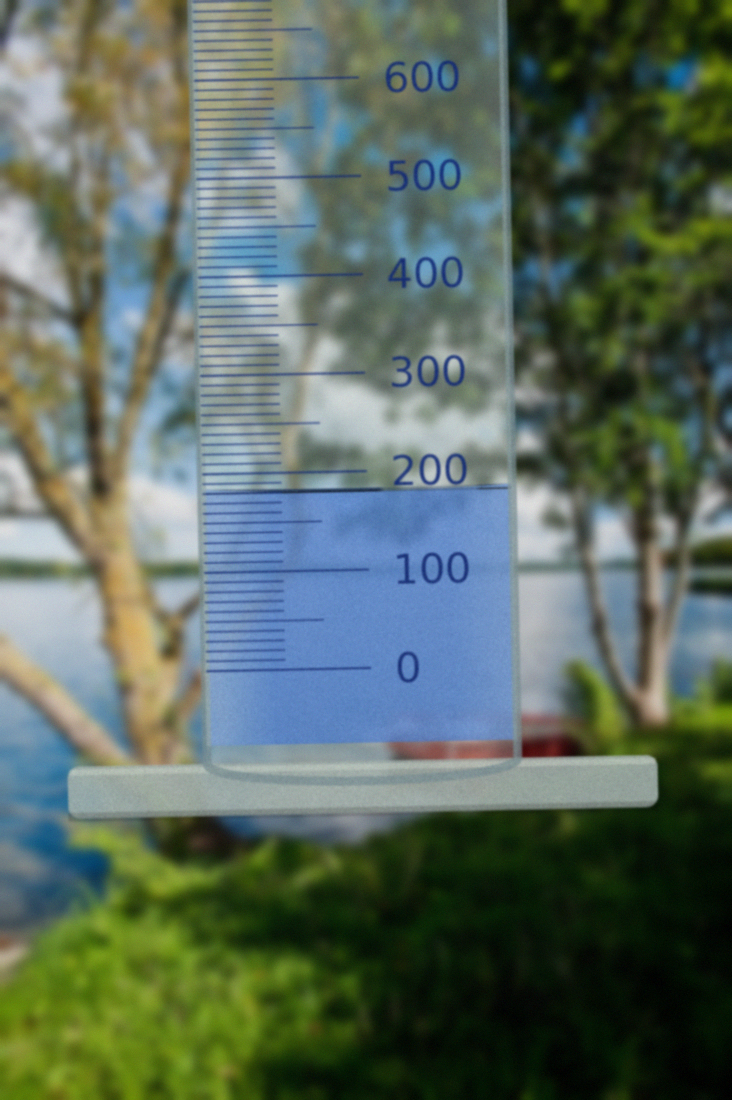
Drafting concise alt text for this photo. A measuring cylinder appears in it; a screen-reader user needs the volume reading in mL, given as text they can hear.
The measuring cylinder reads 180 mL
